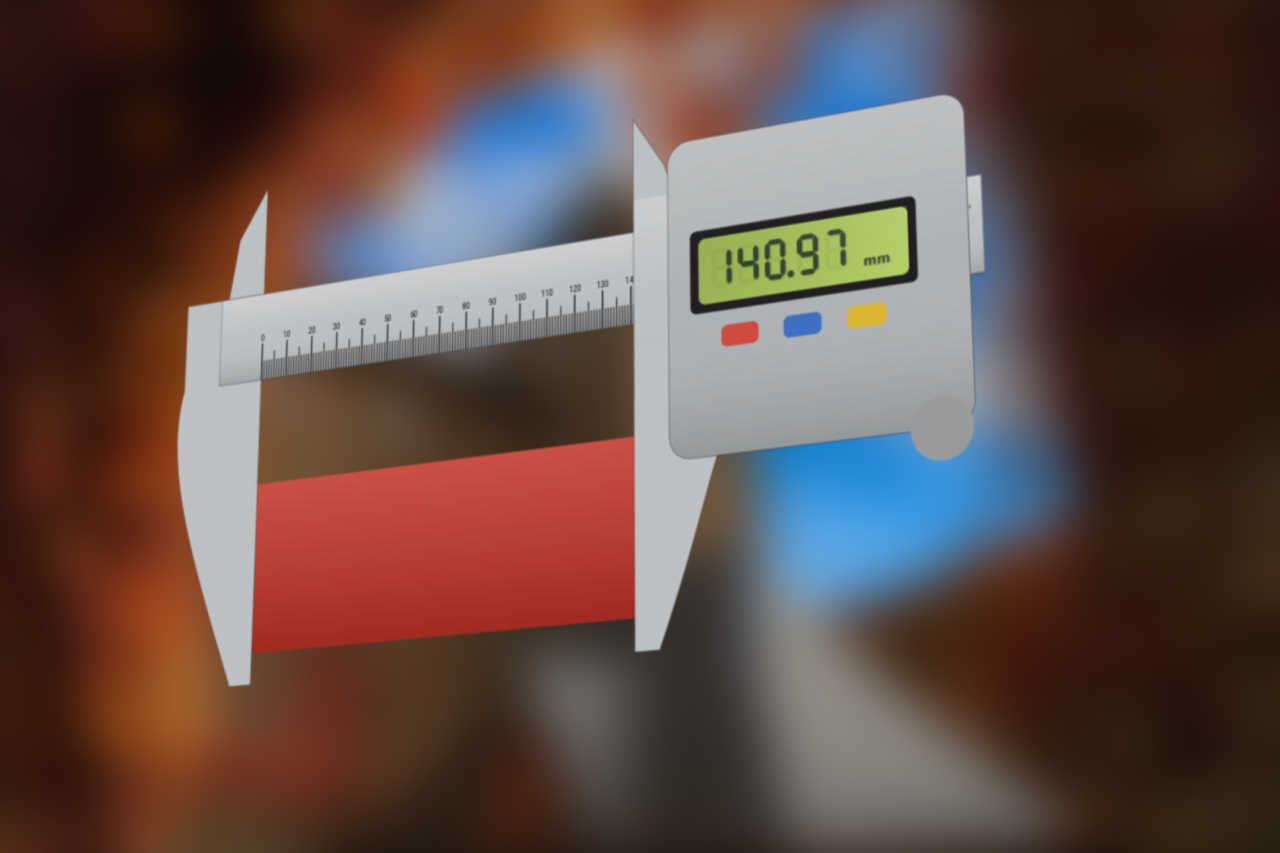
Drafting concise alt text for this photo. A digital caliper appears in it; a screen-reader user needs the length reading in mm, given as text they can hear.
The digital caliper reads 140.97 mm
